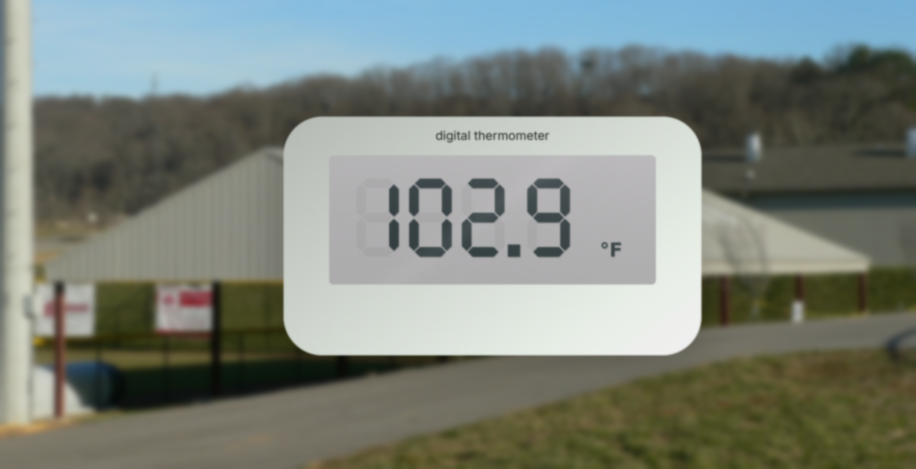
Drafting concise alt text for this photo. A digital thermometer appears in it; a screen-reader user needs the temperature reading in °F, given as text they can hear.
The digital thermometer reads 102.9 °F
